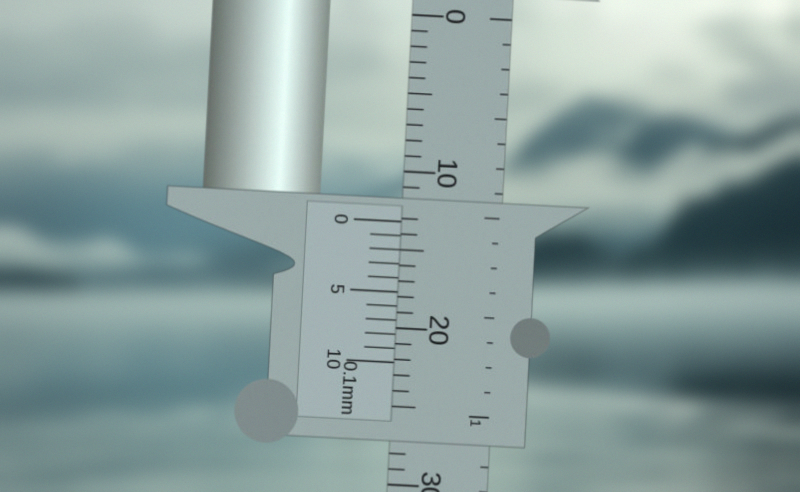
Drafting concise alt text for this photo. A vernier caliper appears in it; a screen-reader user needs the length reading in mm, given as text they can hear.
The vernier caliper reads 13.2 mm
